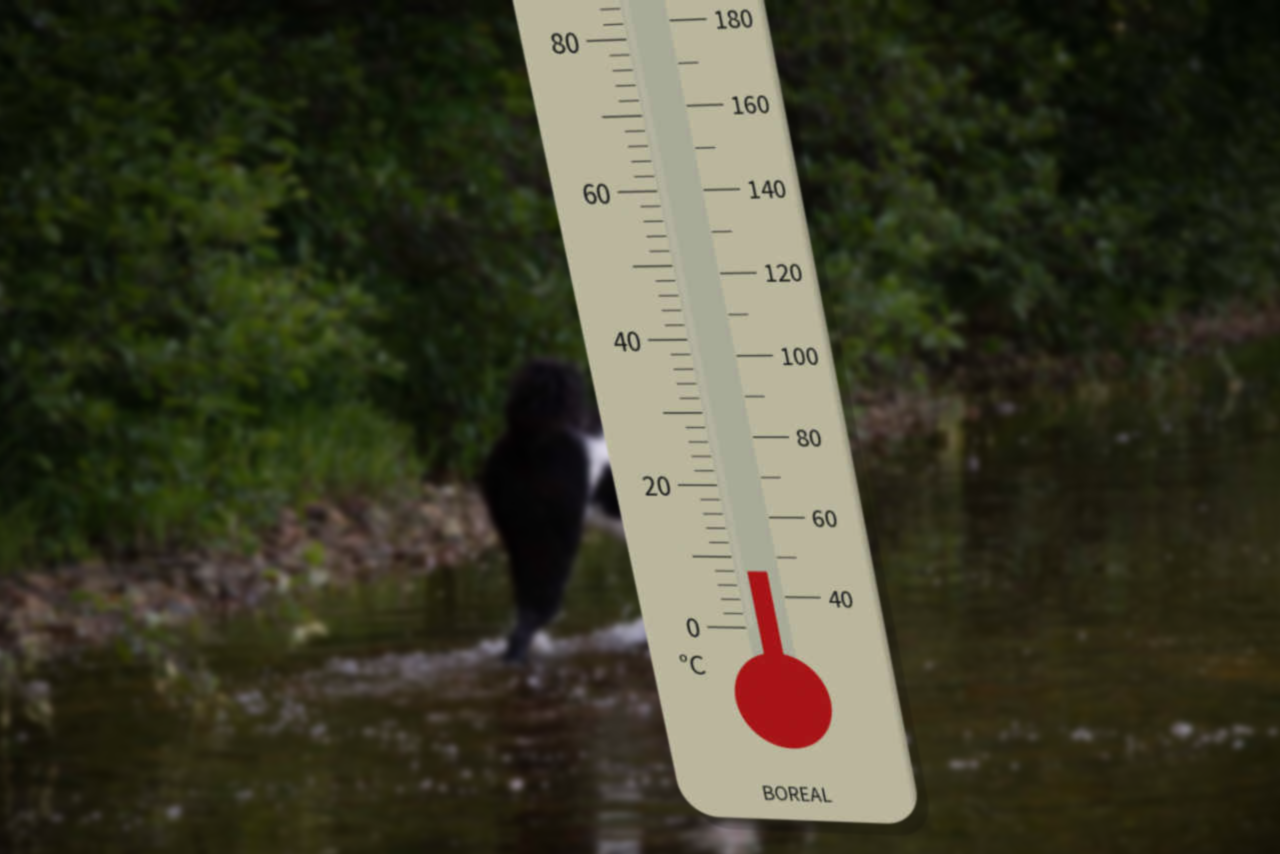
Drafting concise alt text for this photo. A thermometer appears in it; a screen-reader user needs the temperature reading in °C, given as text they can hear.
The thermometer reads 8 °C
